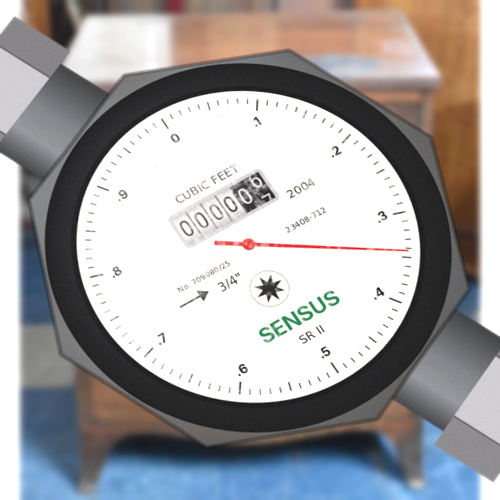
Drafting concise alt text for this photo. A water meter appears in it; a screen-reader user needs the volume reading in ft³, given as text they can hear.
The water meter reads 6.34 ft³
